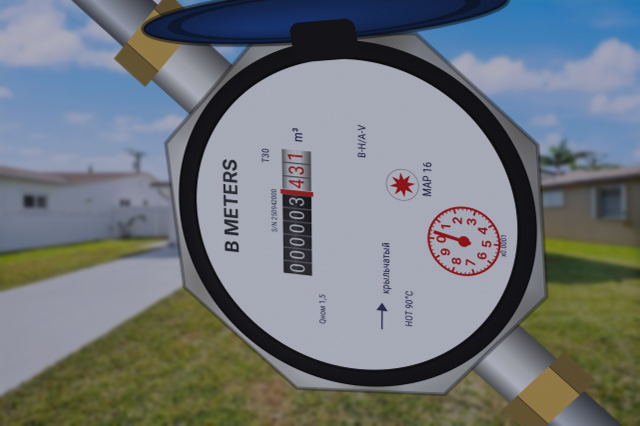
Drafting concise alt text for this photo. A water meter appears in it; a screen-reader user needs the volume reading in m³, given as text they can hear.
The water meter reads 3.4310 m³
